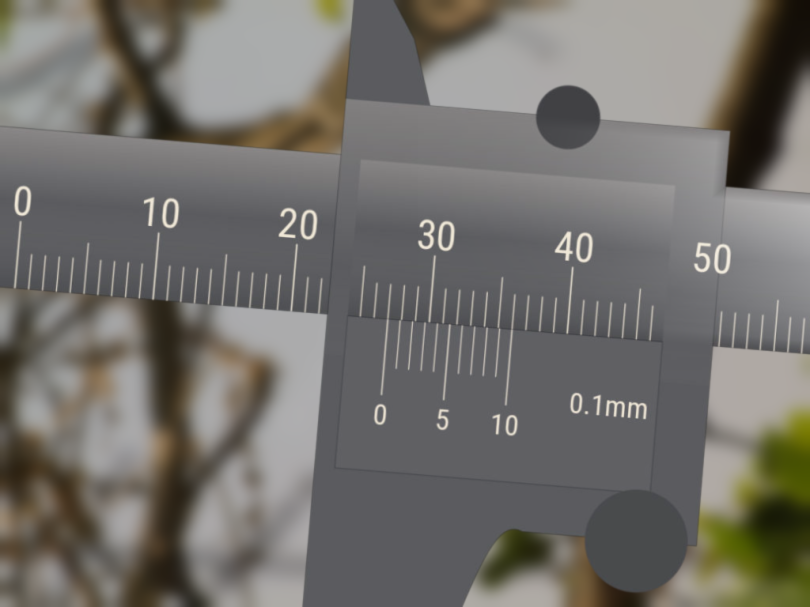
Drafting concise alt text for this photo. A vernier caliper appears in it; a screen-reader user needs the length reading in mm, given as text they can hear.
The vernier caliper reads 27.0 mm
